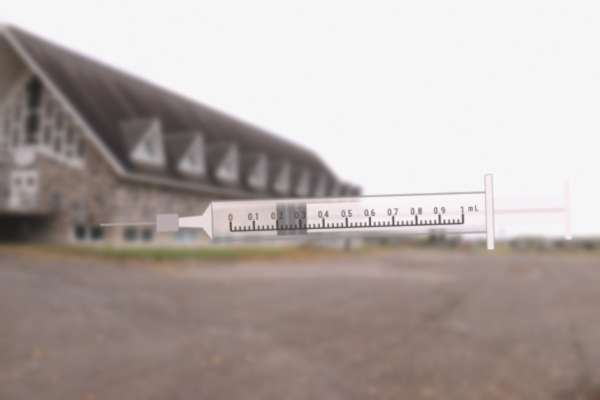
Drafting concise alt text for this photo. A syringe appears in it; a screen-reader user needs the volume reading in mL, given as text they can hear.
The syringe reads 0.2 mL
